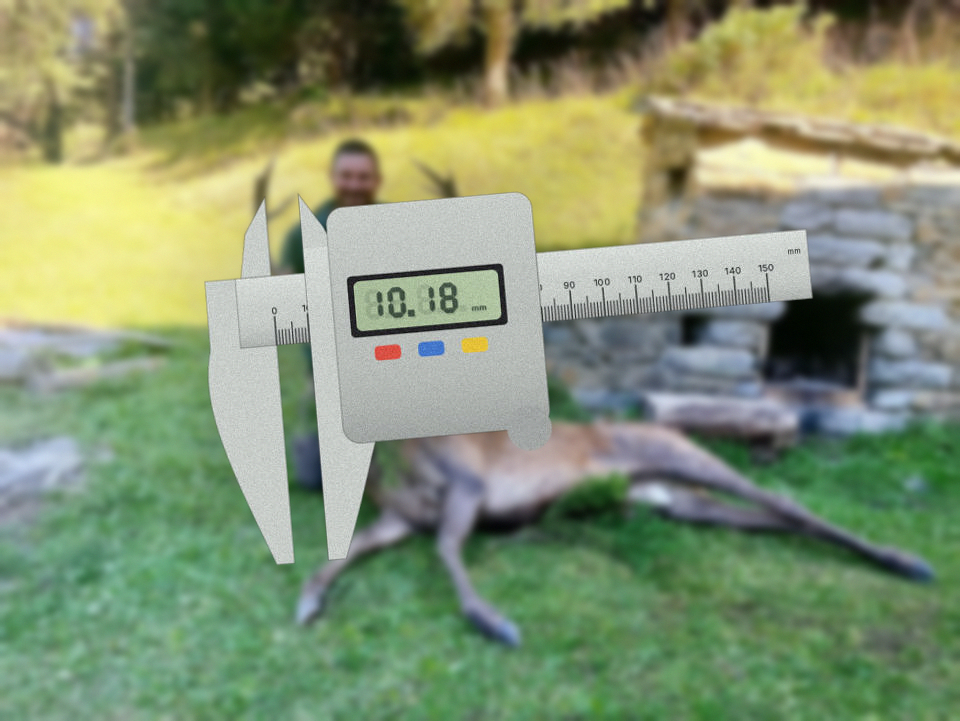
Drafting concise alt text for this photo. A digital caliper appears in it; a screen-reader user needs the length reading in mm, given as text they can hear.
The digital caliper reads 10.18 mm
